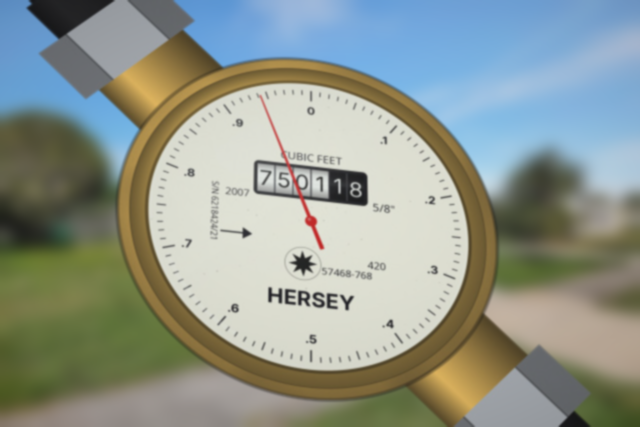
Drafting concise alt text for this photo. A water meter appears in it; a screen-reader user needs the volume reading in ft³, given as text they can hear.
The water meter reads 750117.94 ft³
